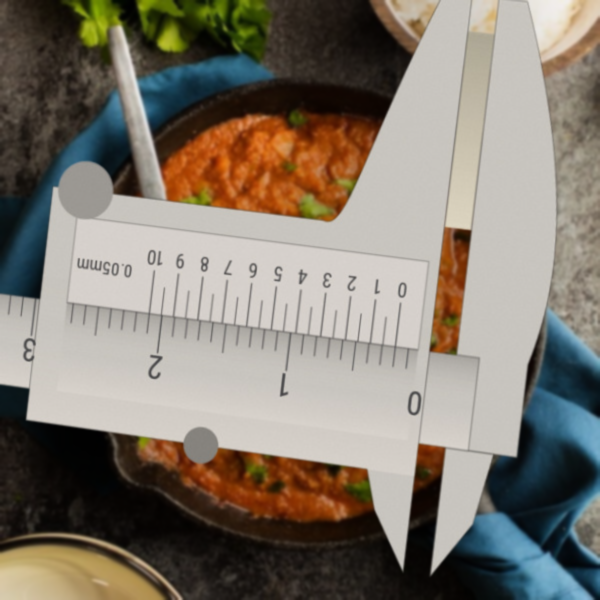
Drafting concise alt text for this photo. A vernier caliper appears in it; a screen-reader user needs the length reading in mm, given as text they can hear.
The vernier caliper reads 2.0 mm
